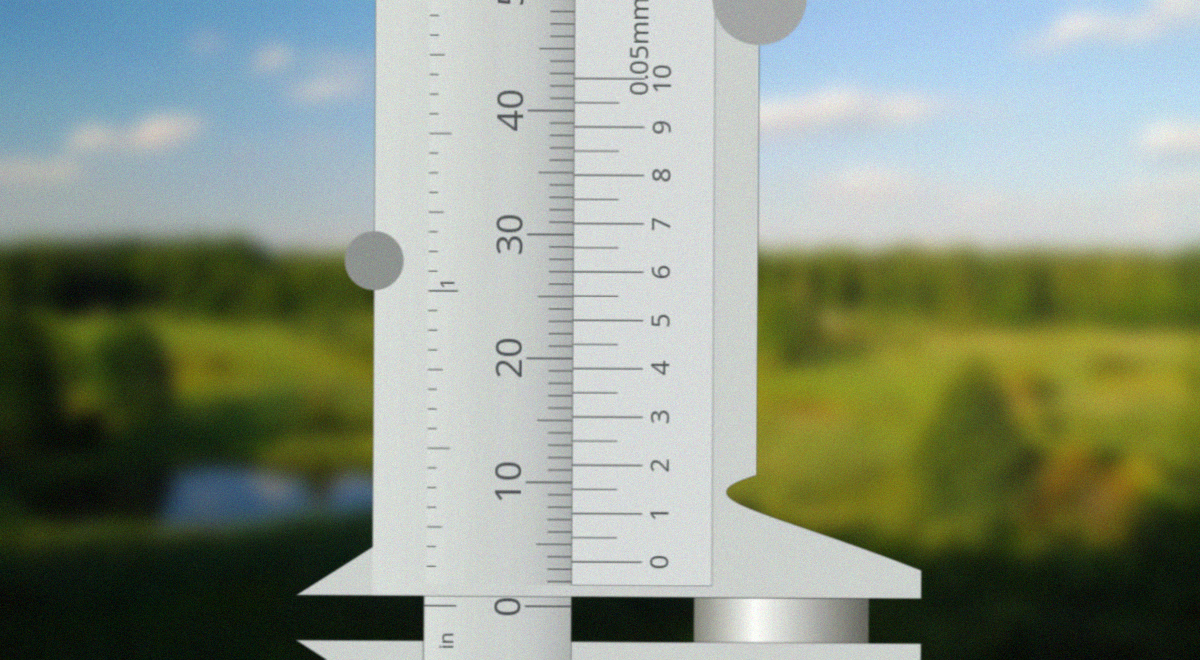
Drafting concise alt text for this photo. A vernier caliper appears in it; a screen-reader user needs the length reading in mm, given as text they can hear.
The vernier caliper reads 3.6 mm
